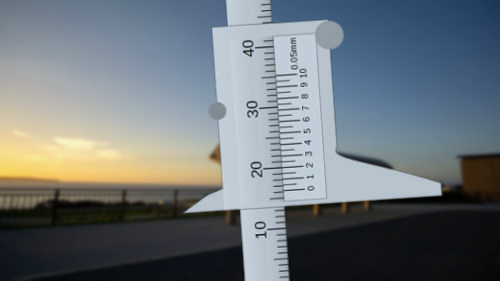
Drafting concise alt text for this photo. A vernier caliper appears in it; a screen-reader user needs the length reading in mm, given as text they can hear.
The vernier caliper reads 16.2 mm
